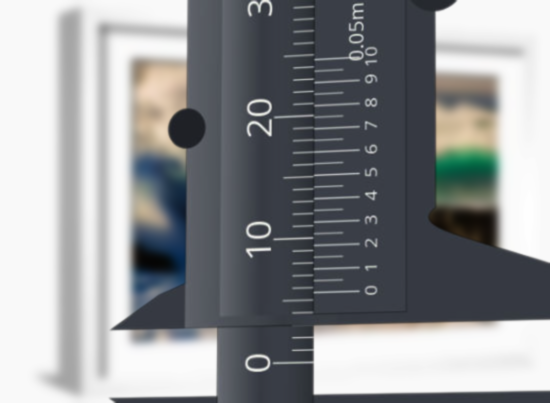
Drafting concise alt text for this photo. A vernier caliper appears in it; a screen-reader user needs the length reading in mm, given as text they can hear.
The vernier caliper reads 5.6 mm
